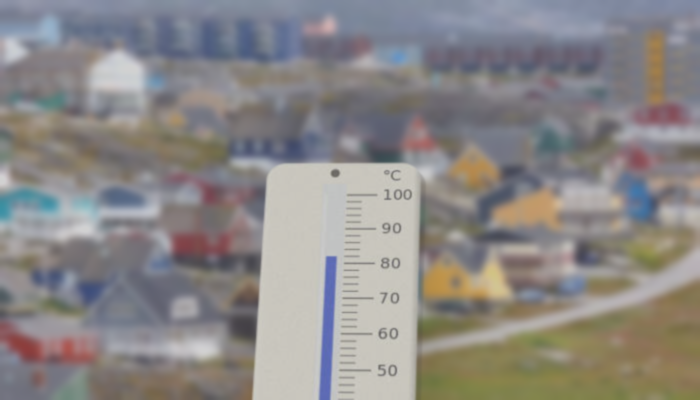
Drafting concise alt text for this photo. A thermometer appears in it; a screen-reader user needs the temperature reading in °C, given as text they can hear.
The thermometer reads 82 °C
